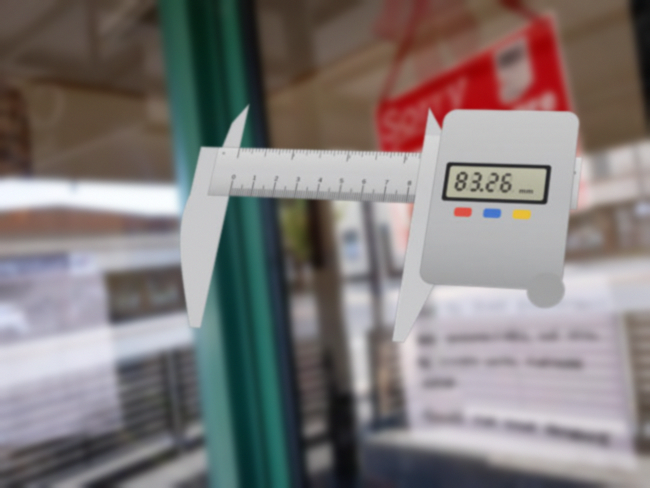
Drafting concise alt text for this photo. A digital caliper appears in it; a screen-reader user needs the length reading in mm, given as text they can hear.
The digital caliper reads 83.26 mm
